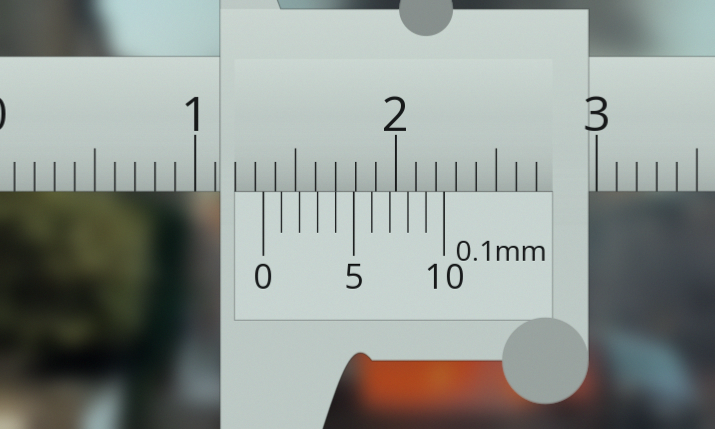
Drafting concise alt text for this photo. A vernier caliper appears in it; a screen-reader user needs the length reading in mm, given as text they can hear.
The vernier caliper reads 13.4 mm
